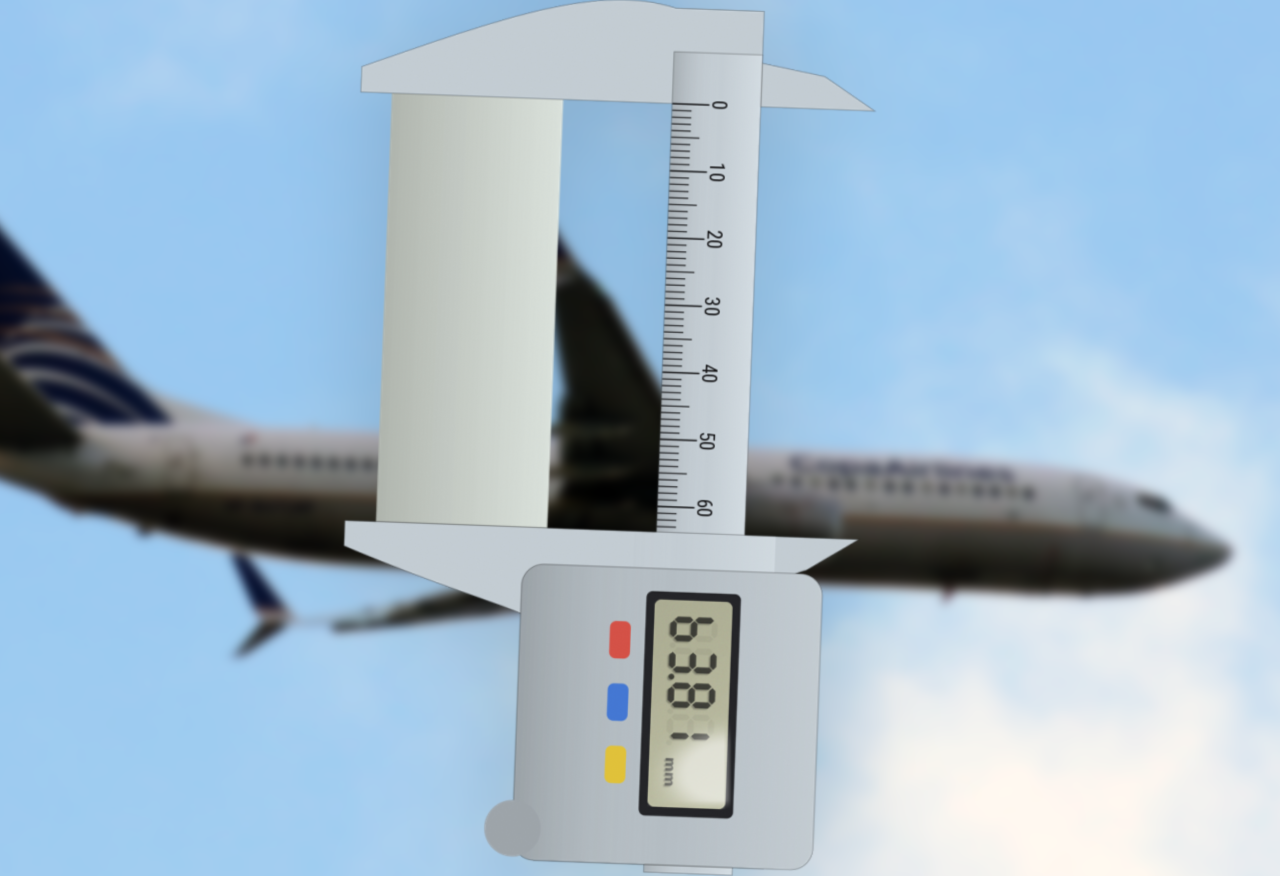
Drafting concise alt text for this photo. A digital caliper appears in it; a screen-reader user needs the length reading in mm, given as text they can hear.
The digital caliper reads 63.81 mm
